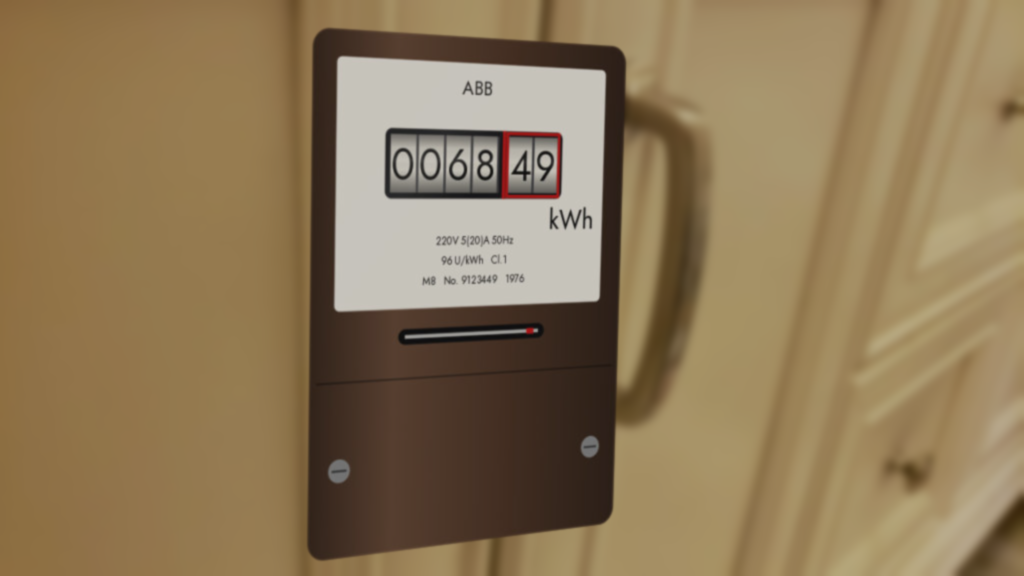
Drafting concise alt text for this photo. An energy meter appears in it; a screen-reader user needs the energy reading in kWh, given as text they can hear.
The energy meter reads 68.49 kWh
